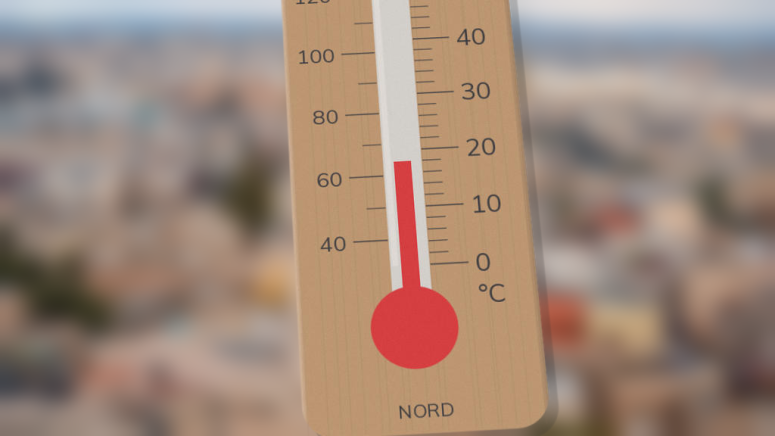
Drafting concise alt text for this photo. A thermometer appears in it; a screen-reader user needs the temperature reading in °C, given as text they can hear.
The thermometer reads 18 °C
